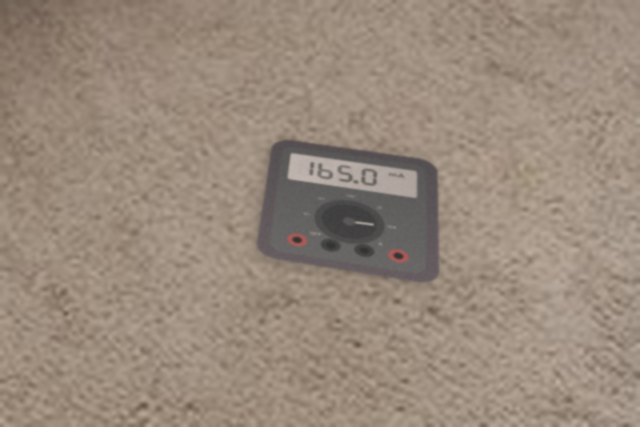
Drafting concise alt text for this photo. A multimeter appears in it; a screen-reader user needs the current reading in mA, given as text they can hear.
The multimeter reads 165.0 mA
